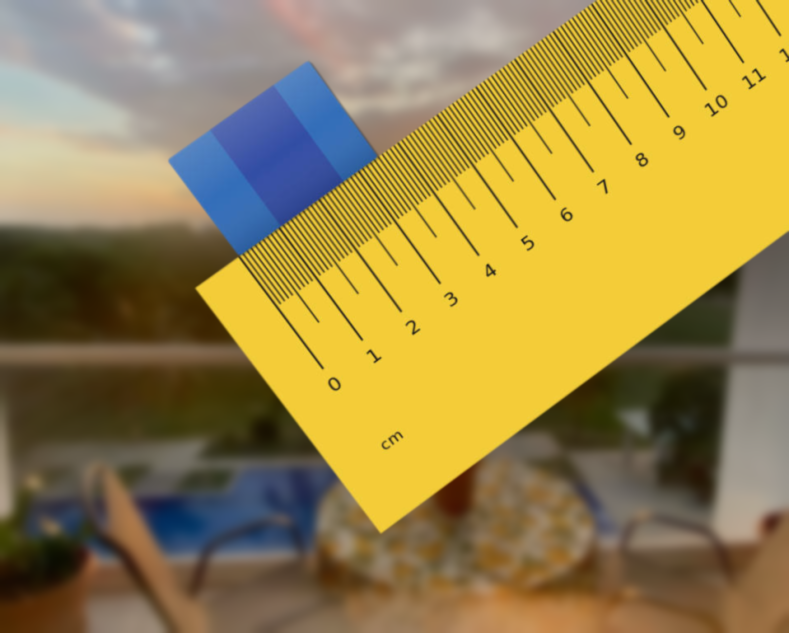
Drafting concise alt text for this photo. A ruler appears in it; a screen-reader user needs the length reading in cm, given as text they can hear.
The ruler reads 3.5 cm
